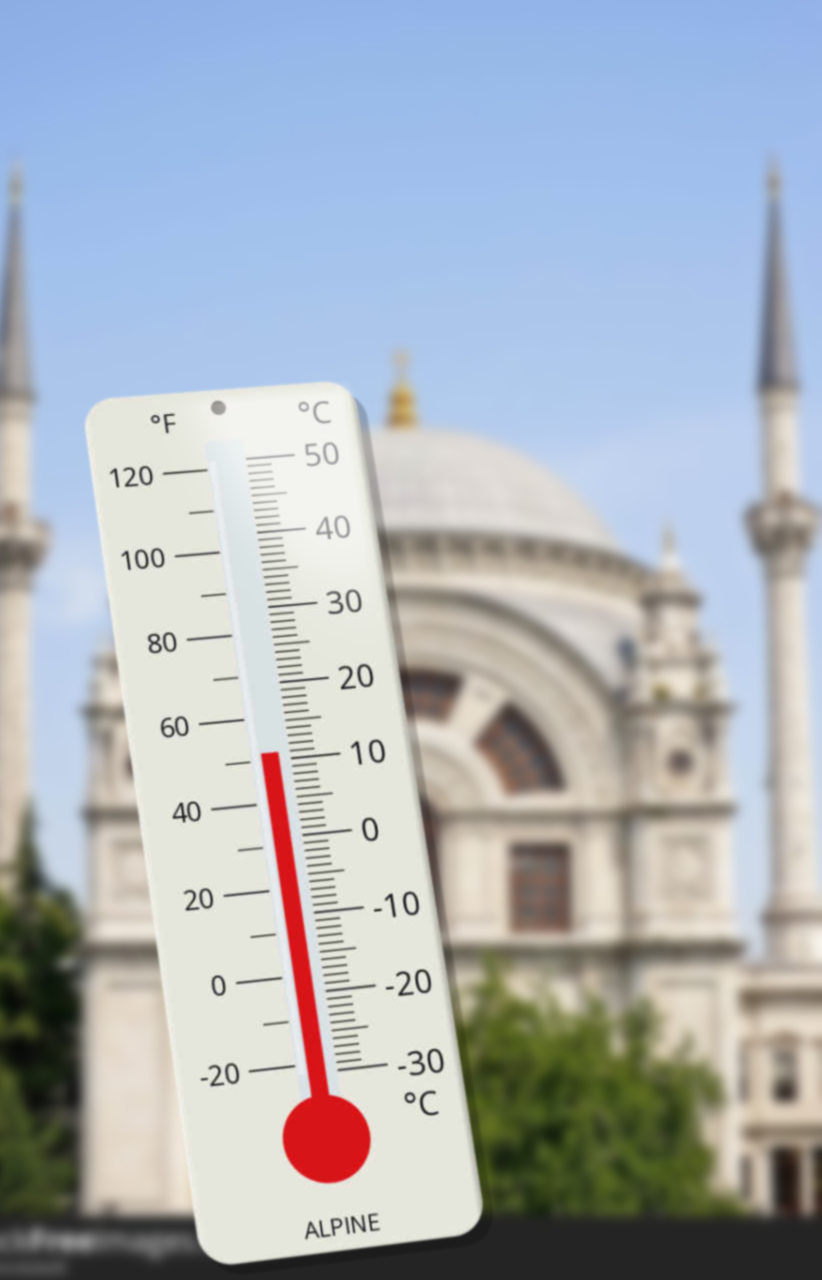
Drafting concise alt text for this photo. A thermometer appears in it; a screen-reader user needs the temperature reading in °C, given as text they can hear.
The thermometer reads 11 °C
